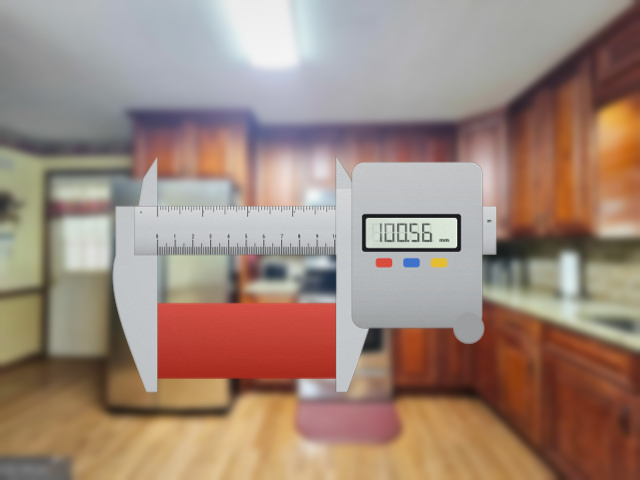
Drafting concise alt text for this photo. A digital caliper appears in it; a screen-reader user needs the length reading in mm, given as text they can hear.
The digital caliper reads 100.56 mm
